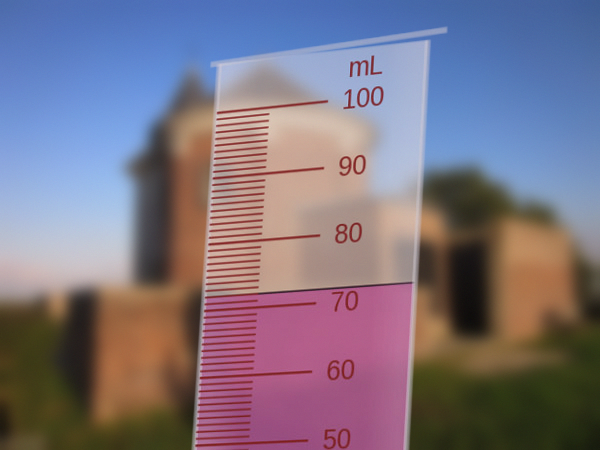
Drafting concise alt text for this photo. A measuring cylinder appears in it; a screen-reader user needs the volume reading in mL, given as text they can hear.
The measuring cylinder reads 72 mL
